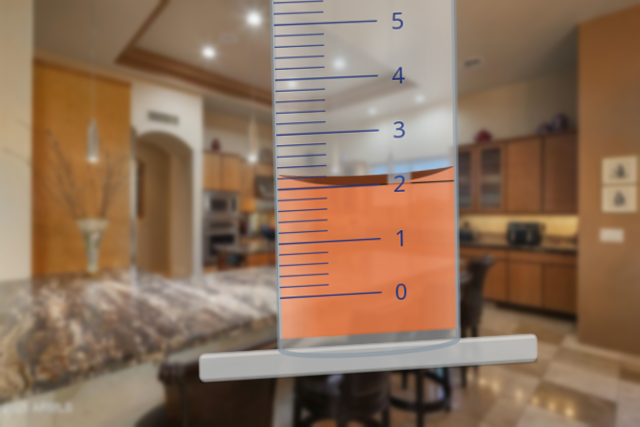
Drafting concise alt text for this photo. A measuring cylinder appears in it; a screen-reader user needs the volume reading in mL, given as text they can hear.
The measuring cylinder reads 2 mL
